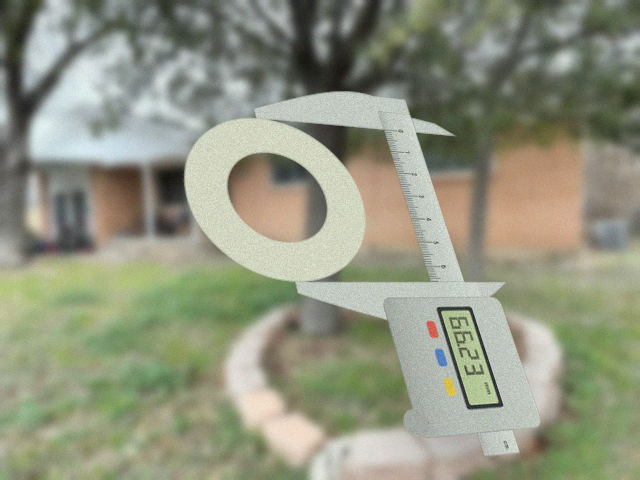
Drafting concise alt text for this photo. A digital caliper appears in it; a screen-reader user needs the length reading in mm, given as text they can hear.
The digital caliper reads 66.23 mm
